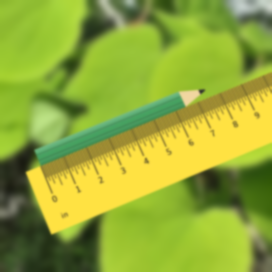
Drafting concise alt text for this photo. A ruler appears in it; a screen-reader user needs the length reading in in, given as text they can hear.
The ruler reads 7.5 in
